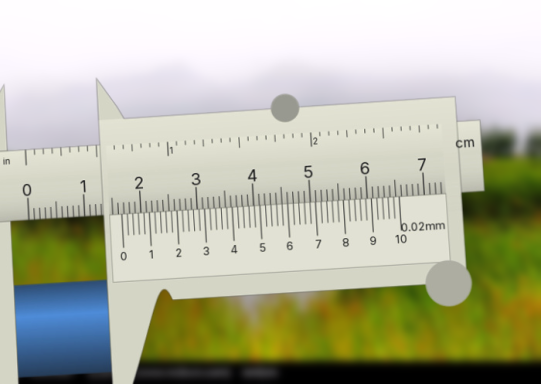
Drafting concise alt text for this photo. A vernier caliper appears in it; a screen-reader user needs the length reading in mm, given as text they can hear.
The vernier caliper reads 16.6 mm
